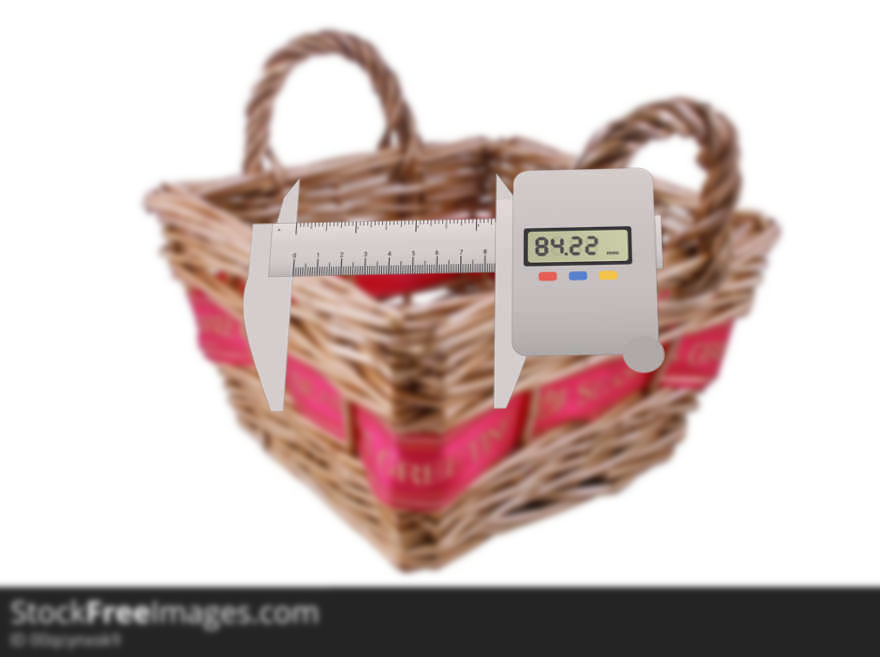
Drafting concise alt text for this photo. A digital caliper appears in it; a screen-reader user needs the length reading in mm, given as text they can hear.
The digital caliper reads 84.22 mm
